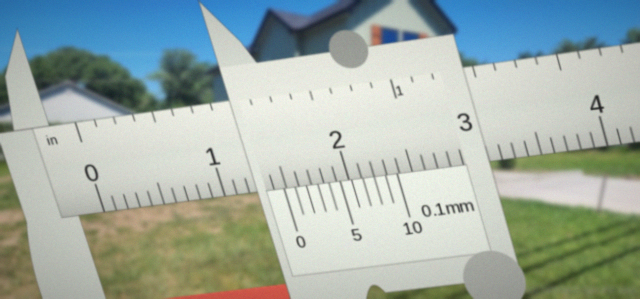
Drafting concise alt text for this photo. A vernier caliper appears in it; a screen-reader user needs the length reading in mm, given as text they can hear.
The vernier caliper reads 14.8 mm
